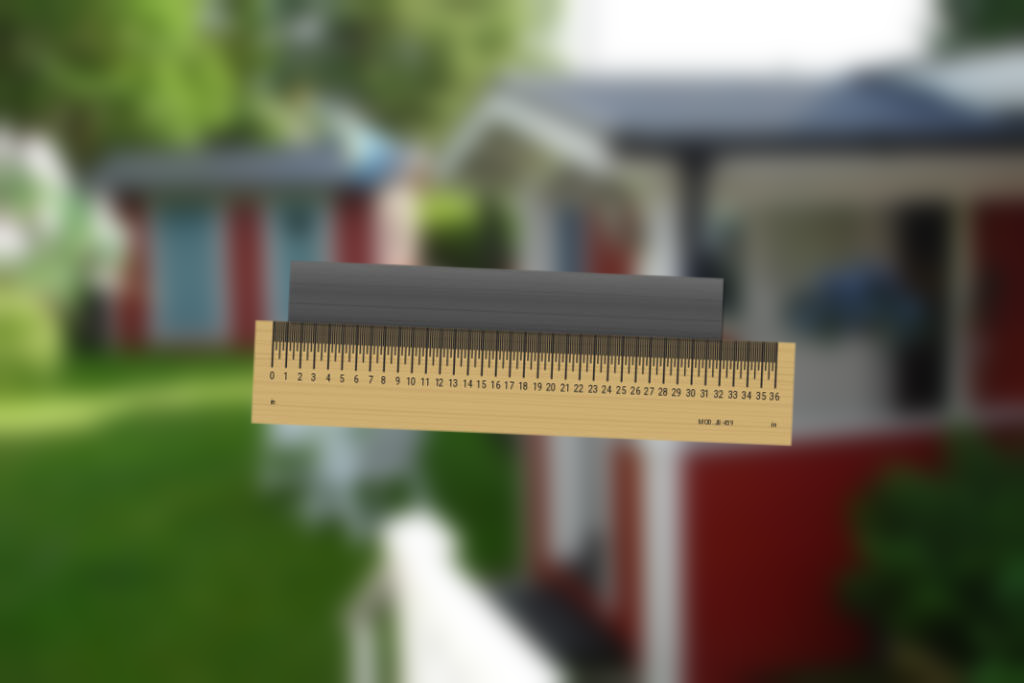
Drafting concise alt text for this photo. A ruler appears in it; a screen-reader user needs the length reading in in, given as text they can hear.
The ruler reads 31 in
